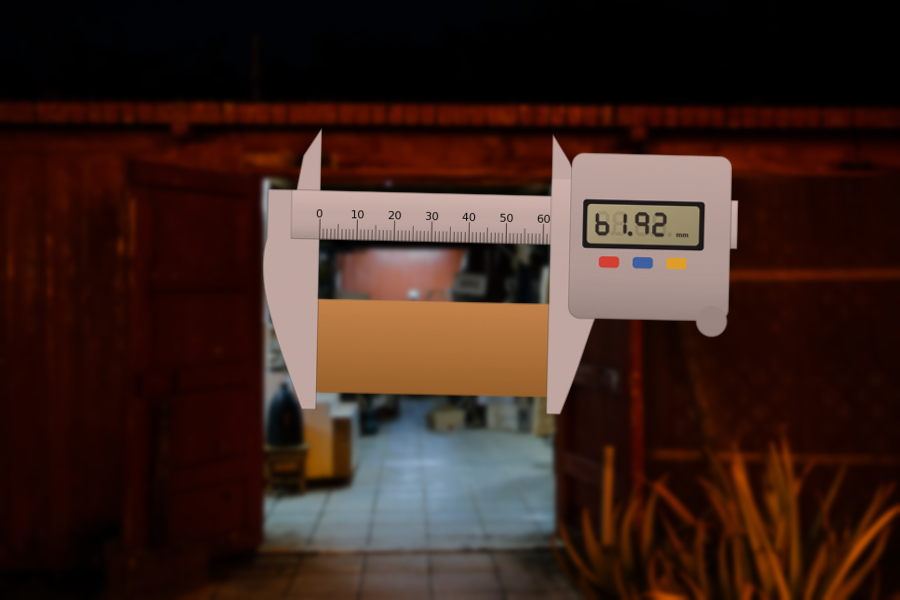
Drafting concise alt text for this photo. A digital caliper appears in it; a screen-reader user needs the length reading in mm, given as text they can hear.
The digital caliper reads 61.92 mm
